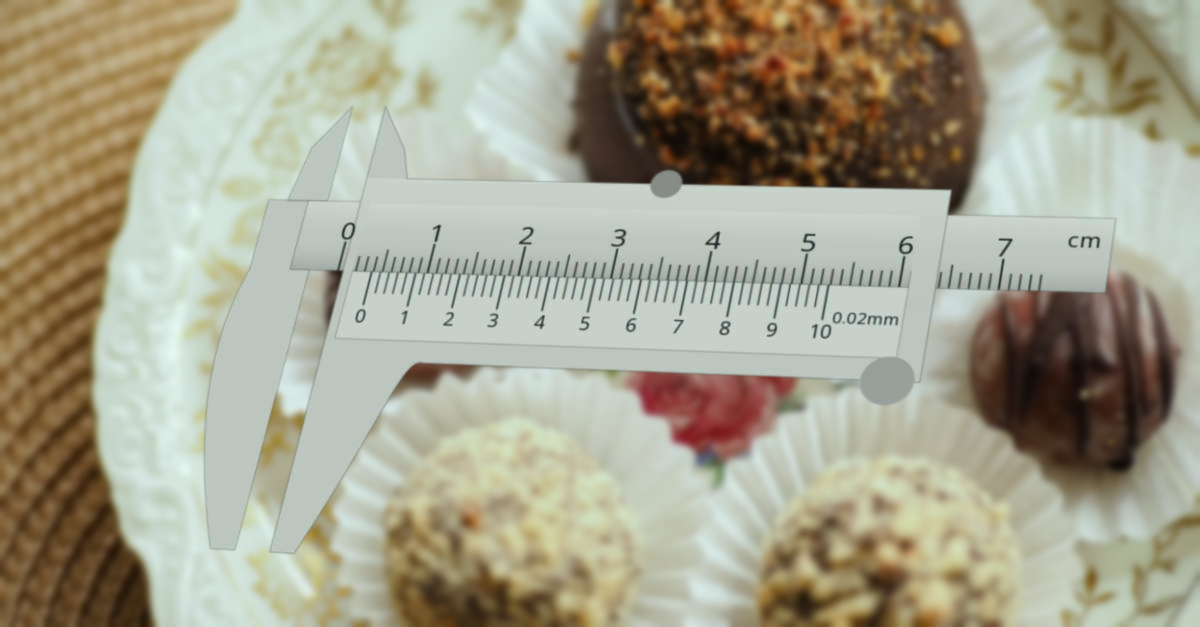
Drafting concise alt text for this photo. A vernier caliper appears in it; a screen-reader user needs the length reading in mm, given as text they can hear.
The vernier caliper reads 3.8 mm
